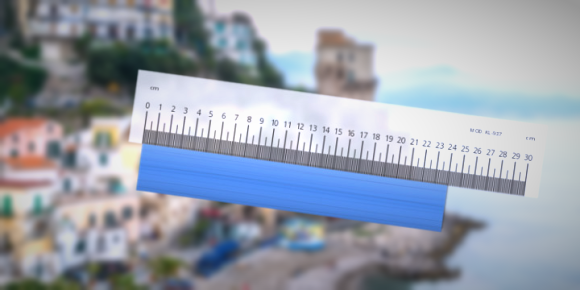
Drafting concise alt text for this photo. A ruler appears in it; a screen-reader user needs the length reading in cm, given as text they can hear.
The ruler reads 24 cm
